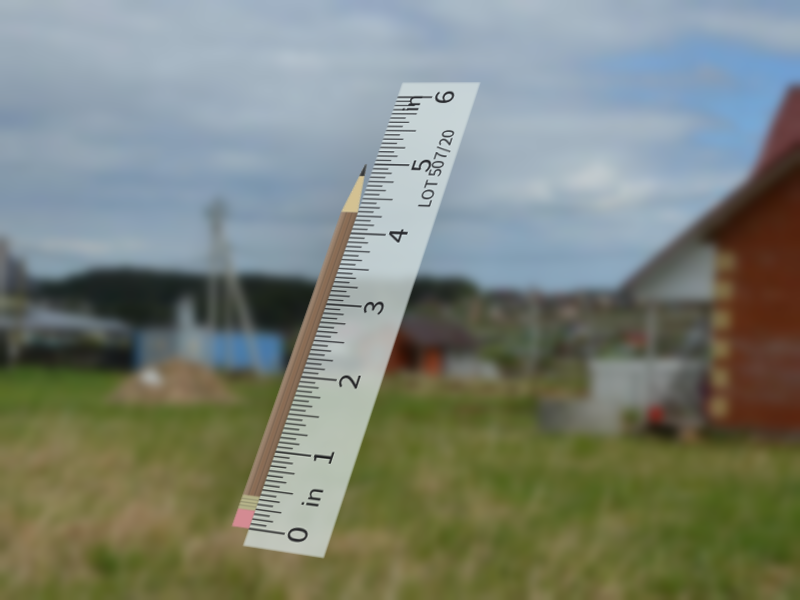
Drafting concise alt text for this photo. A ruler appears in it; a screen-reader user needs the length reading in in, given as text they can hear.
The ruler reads 5 in
